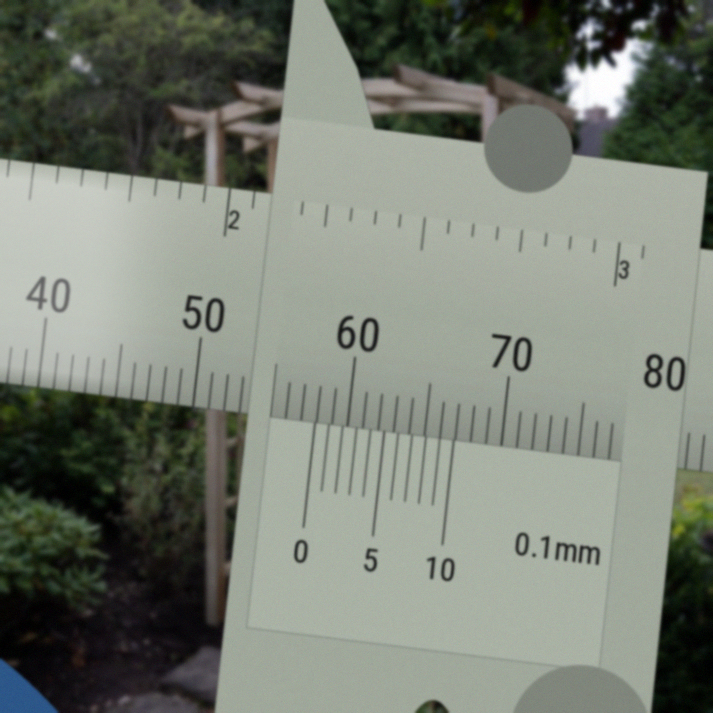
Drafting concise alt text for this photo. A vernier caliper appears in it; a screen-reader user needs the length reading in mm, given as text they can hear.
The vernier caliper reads 57.9 mm
